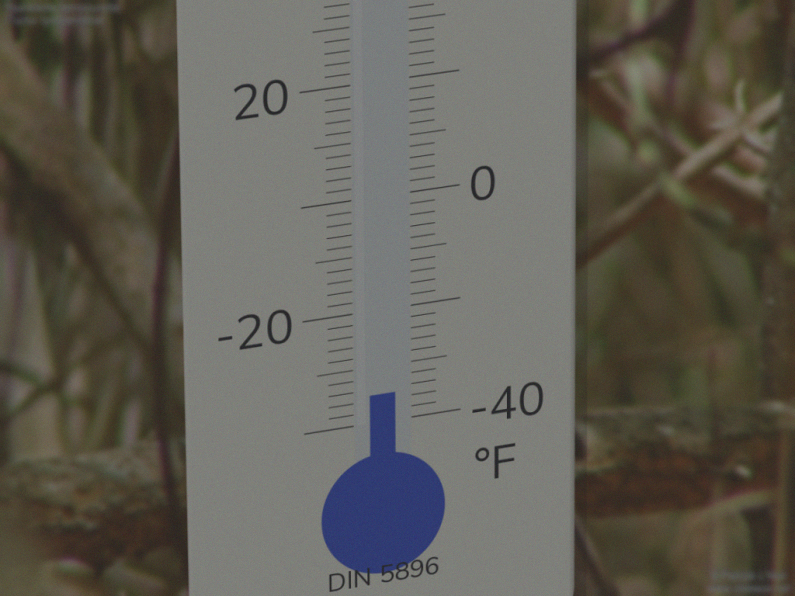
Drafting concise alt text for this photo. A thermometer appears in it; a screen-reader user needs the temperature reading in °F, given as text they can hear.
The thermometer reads -35 °F
